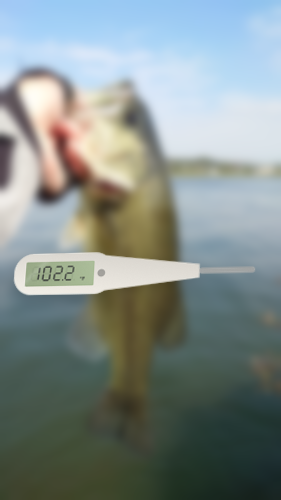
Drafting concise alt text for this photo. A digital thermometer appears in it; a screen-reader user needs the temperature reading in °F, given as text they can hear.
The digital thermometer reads 102.2 °F
